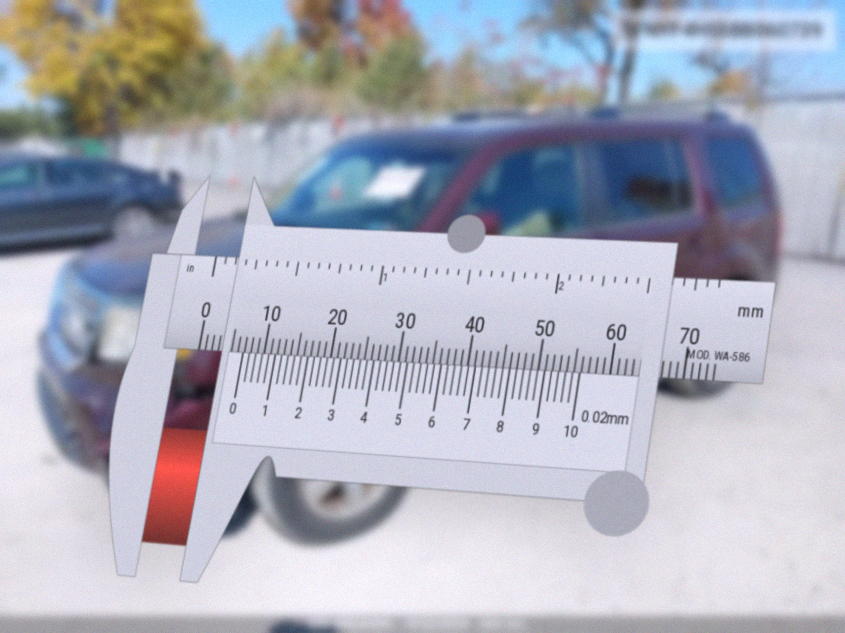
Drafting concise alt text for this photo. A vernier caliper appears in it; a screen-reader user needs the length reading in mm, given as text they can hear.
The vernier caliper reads 6.8 mm
